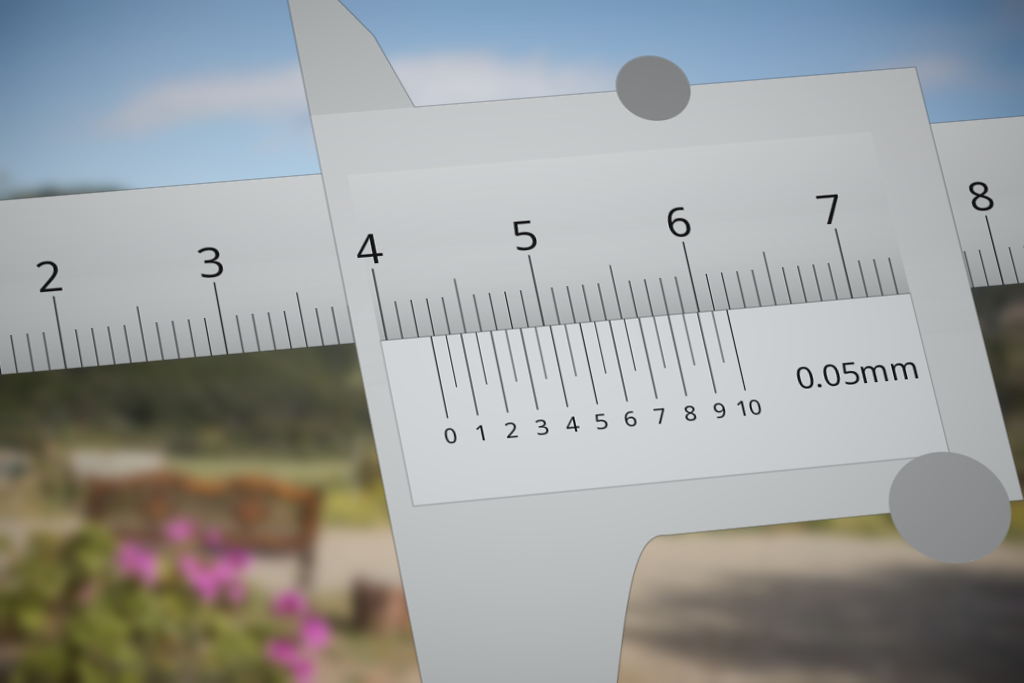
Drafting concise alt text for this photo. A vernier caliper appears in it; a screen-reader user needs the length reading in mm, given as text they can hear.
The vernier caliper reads 42.8 mm
